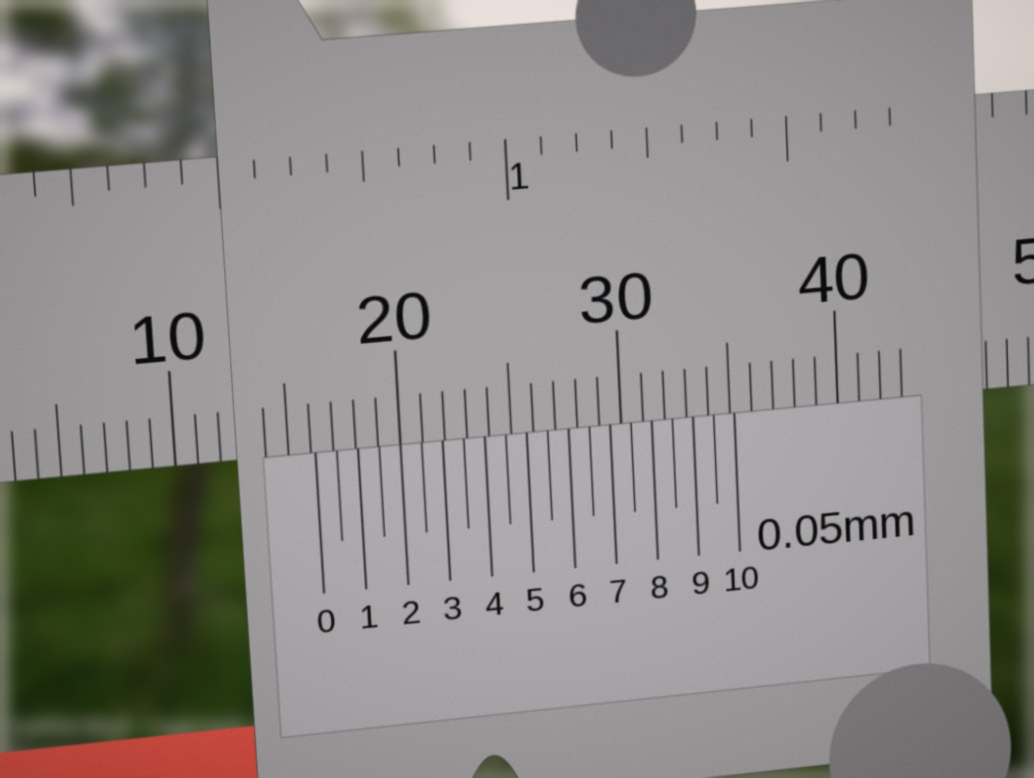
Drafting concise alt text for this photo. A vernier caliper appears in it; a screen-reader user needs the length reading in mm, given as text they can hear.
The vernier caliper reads 16.2 mm
